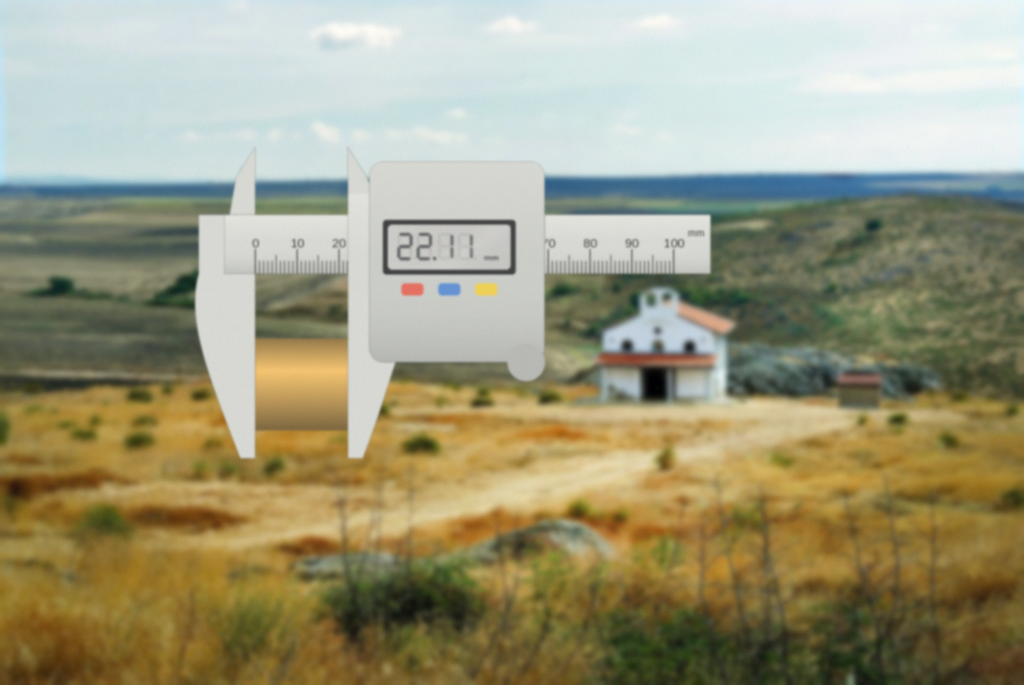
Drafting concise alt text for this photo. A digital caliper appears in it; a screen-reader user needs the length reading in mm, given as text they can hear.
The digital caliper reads 22.11 mm
